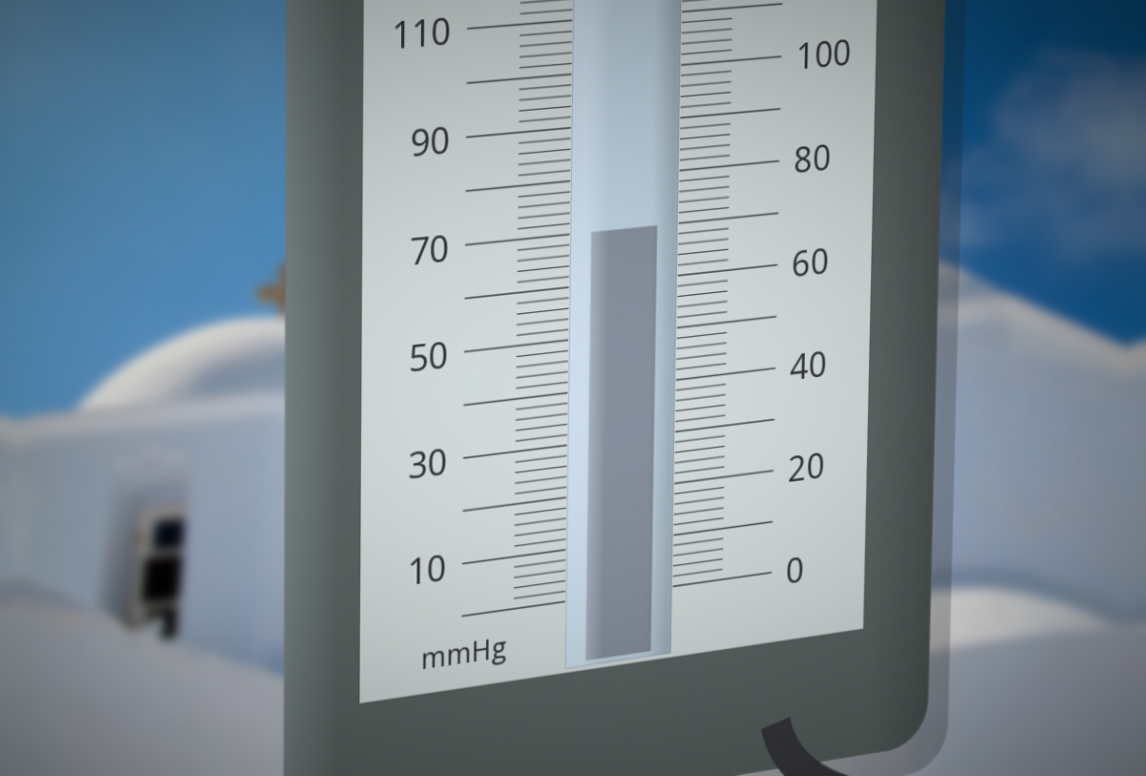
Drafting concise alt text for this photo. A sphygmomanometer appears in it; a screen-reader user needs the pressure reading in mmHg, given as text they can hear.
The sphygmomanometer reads 70 mmHg
